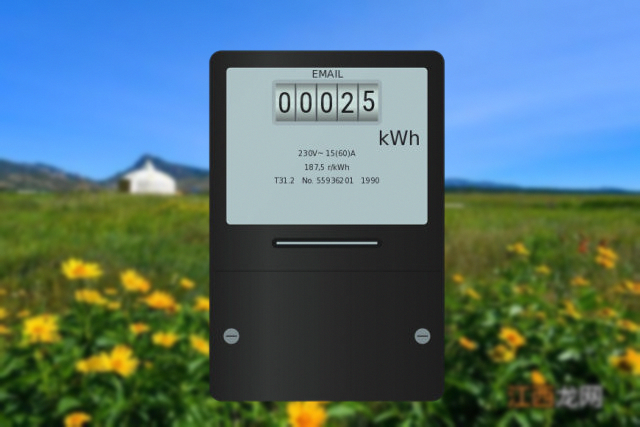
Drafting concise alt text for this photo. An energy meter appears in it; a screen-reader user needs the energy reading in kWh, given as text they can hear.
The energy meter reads 25 kWh
